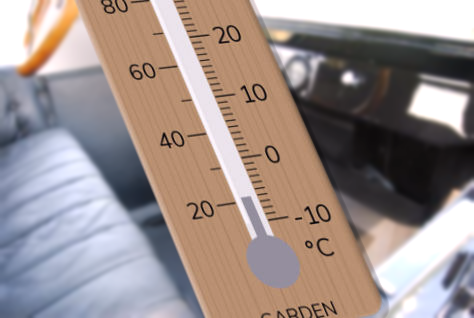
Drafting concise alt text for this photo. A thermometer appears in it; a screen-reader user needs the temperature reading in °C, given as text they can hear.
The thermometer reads -6 °C
